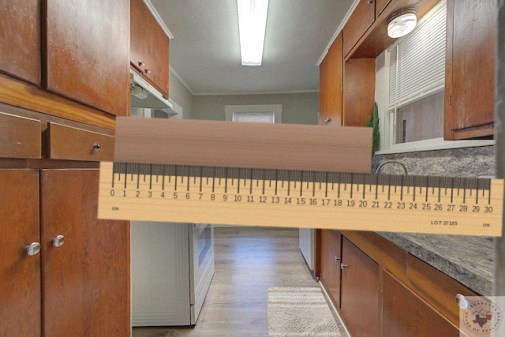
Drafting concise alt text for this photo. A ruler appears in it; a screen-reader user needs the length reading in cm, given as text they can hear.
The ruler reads 20.5 cm
